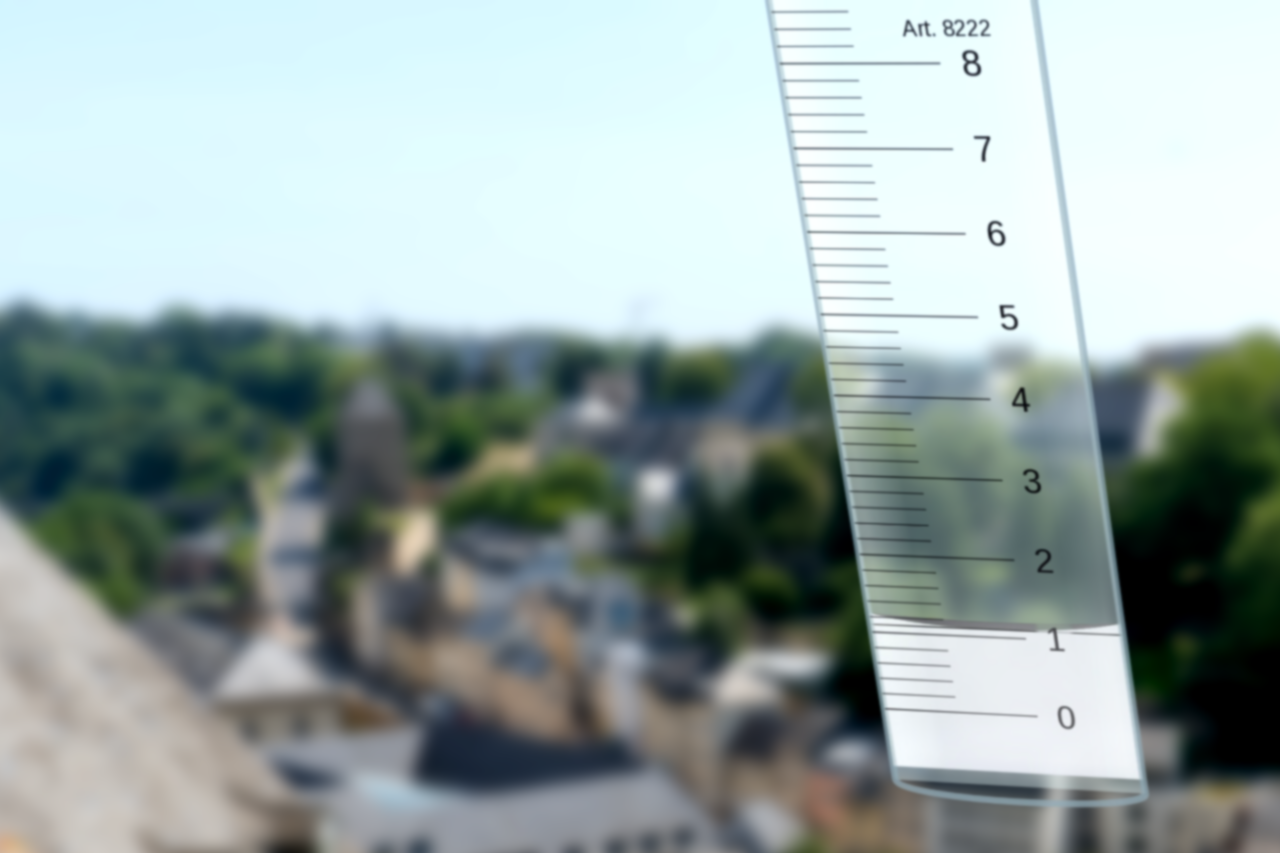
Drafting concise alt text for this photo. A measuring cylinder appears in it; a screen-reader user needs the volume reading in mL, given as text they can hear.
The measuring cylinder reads 1.1 mL
